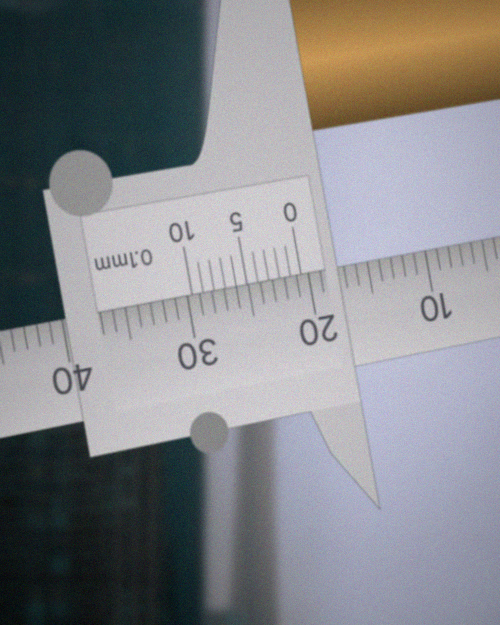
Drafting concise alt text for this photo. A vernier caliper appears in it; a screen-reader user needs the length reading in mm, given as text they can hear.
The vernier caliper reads 20.6 mm
